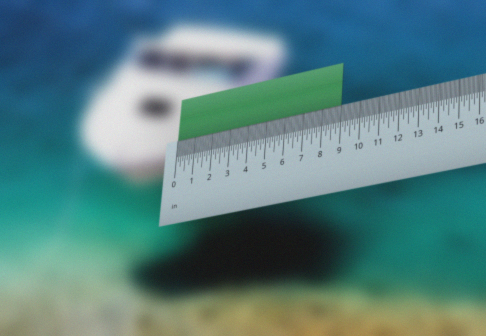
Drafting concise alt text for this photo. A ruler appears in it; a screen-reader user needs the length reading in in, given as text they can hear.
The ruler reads 9 in
